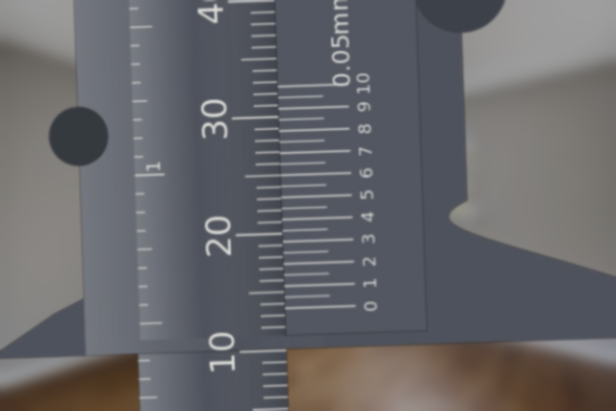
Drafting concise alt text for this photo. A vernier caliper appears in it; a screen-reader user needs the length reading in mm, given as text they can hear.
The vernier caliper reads 13.6 mm
